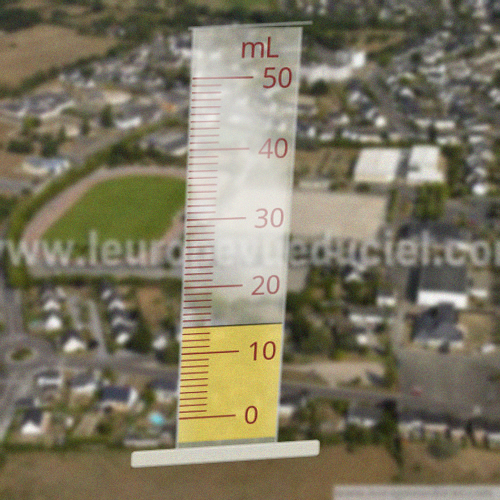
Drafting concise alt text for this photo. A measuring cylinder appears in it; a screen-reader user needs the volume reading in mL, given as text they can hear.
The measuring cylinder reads 14 mL
